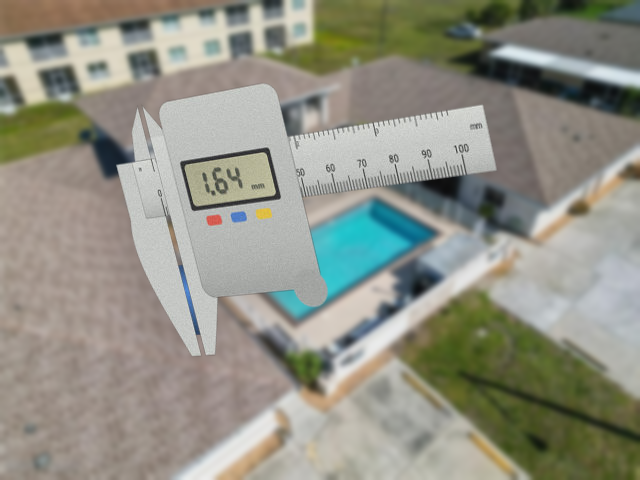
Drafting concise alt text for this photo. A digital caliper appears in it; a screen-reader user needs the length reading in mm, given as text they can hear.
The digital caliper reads 1.64 mm
